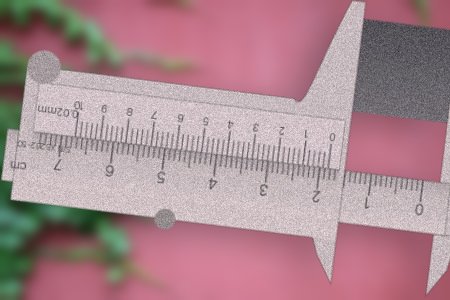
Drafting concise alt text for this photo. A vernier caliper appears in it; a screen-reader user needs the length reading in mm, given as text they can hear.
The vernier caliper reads 18.4 mm
